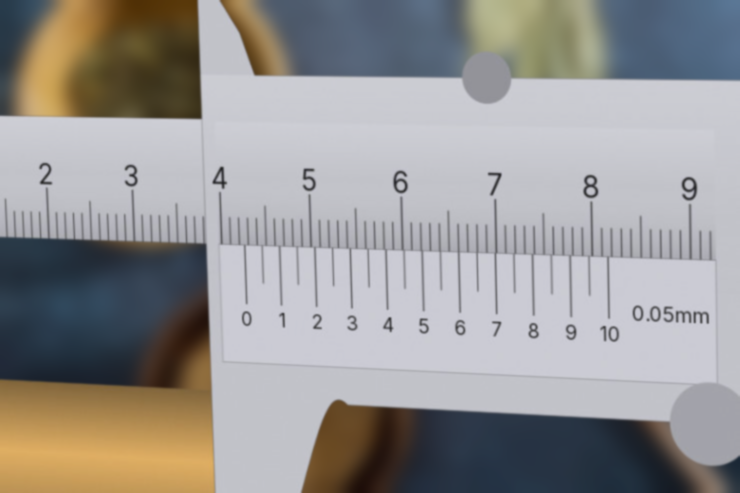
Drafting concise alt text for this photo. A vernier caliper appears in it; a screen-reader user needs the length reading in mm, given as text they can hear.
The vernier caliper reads 42.6 mm
